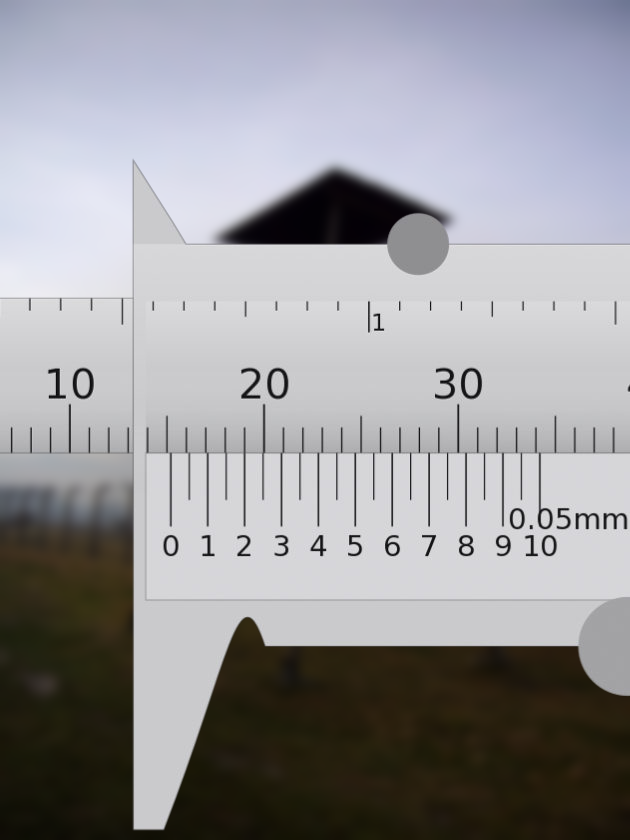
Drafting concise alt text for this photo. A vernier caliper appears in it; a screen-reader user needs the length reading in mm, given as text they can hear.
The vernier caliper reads 15.2 mm
